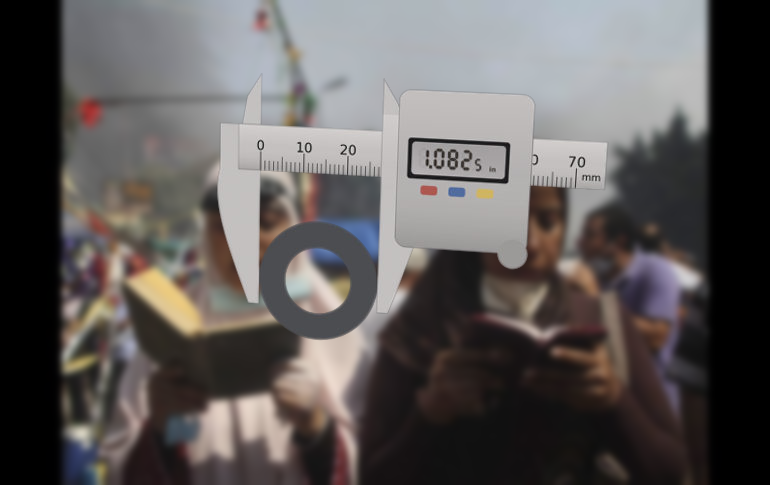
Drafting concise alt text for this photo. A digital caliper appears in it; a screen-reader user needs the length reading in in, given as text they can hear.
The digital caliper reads 1.0825 in
